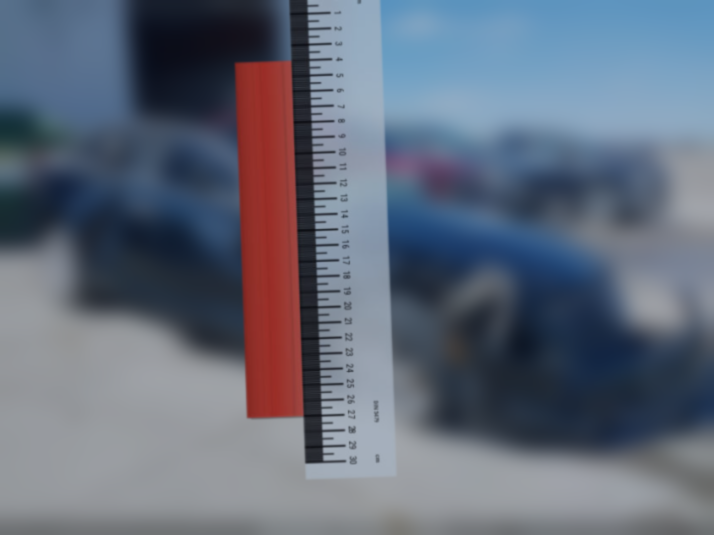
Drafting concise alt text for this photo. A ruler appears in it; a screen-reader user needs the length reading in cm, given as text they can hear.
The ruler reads 23 cm
